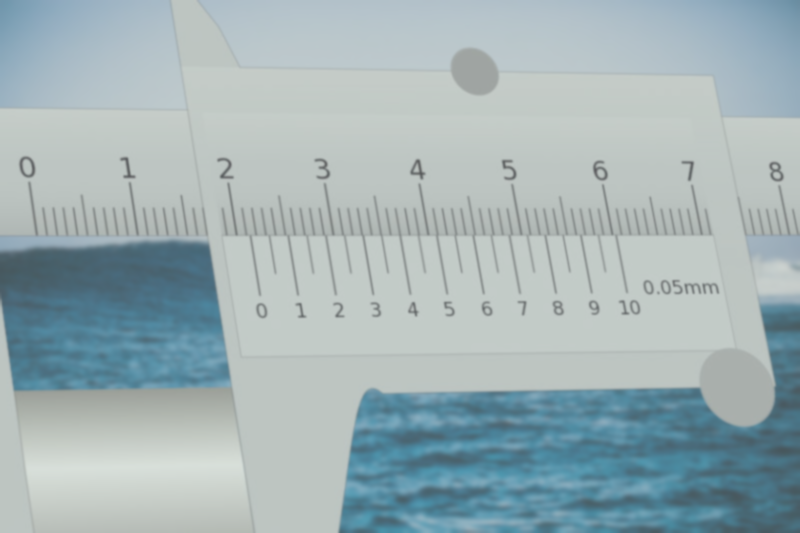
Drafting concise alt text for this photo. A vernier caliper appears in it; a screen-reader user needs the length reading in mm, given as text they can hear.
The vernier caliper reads 21.4 mm
